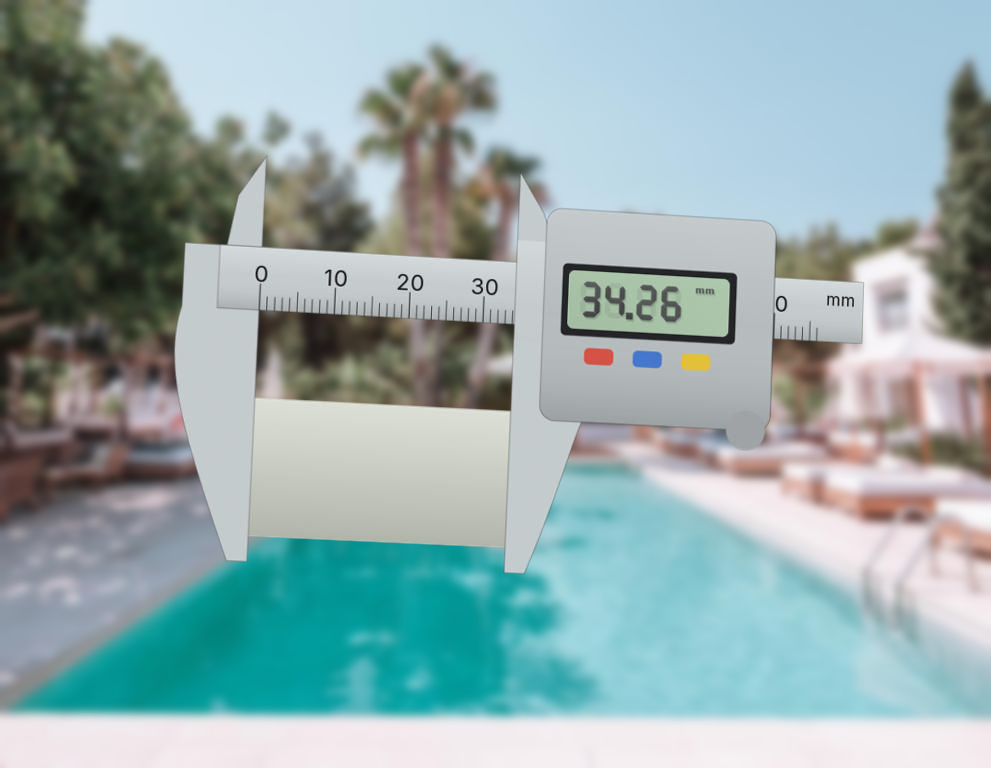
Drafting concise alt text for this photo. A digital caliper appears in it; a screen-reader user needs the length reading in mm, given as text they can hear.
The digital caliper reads 34.26 mm
